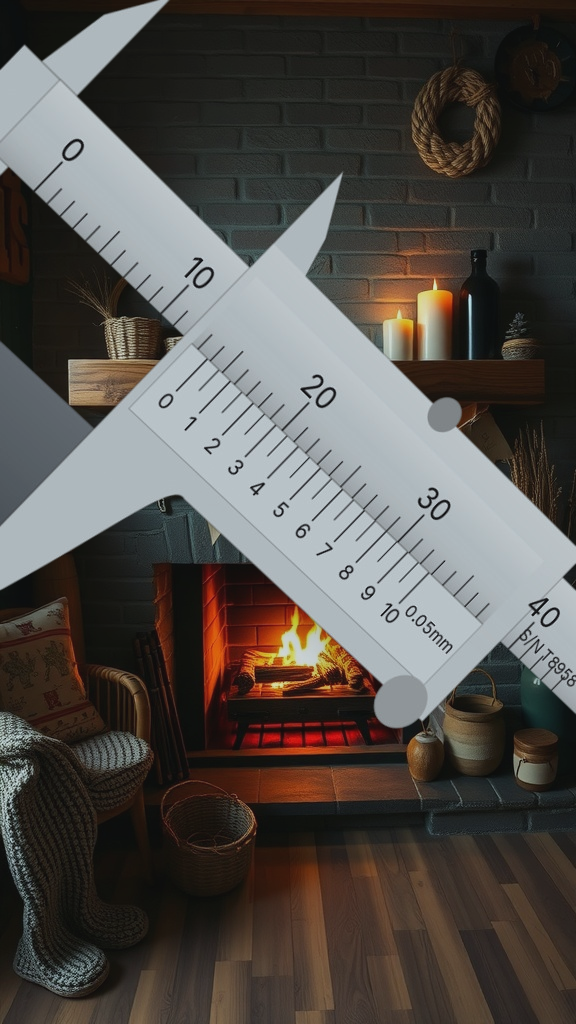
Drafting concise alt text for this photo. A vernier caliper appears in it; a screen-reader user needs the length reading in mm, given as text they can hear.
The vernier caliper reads 13.8 mm
